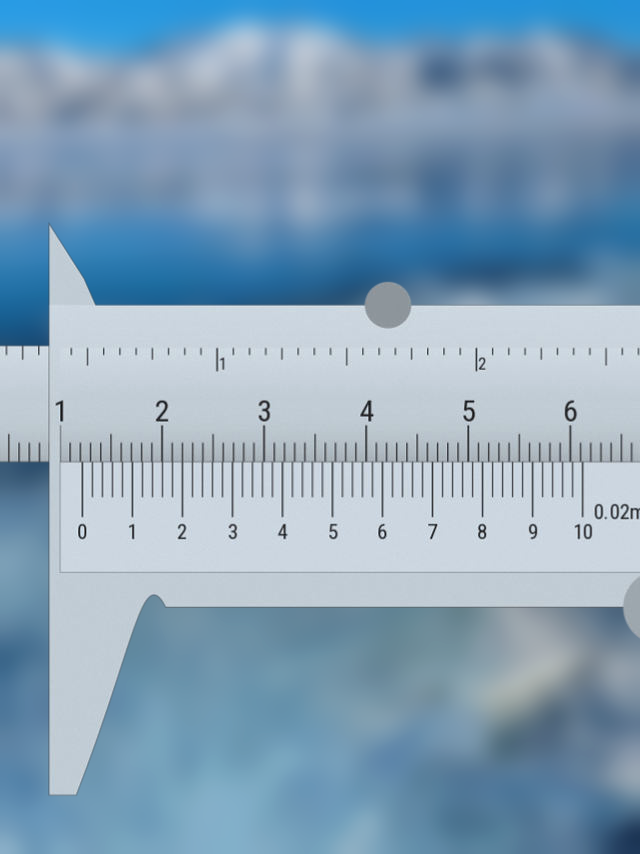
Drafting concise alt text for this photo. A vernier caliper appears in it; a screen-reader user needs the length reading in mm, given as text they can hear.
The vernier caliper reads 12.2 mm
